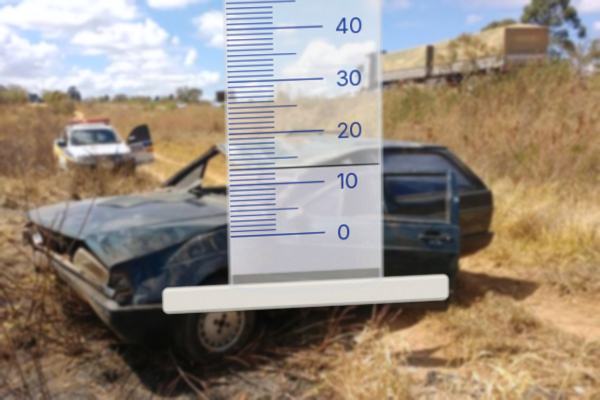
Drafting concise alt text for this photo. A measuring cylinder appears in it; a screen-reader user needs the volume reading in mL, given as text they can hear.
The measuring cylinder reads 13 mL
